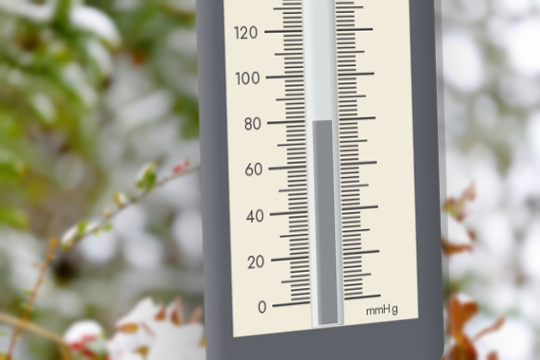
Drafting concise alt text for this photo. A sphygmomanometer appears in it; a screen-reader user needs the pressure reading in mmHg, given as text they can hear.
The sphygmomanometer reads 80 mmHg
